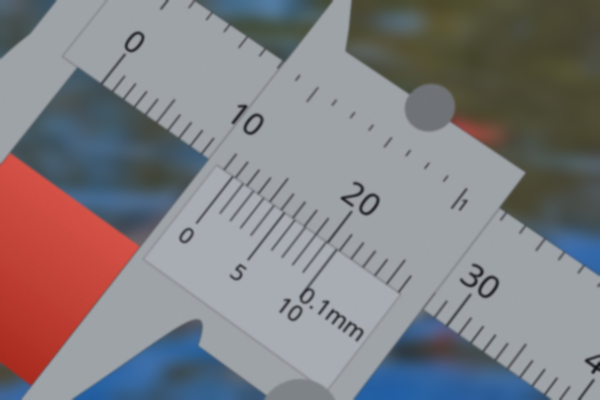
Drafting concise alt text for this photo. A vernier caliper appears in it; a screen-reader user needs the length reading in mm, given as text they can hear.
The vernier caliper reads 11.8 mm
